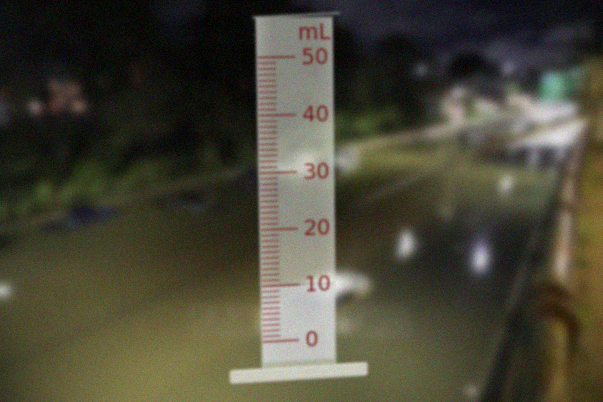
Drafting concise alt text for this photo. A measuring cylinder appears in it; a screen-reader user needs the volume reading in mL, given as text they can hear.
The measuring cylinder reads 10 mL
